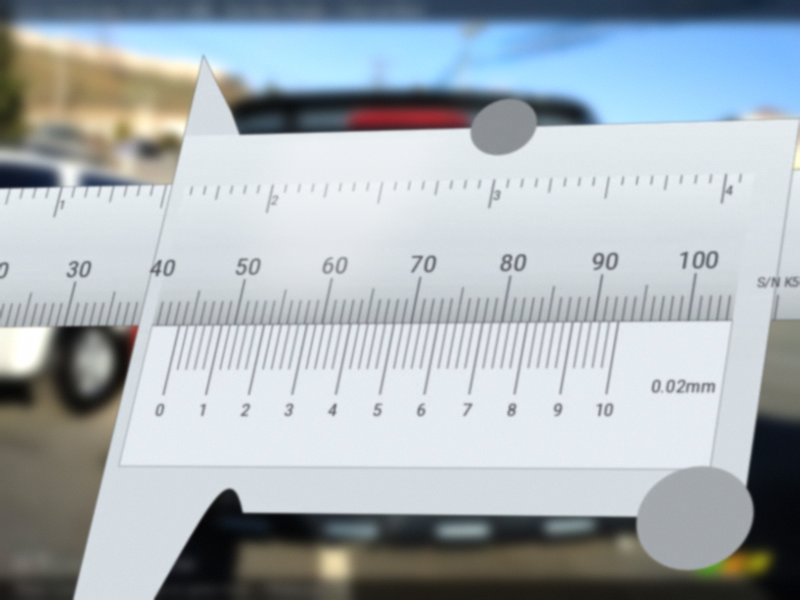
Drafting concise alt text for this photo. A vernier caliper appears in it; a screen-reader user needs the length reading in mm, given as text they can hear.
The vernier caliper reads 43.6 mm
